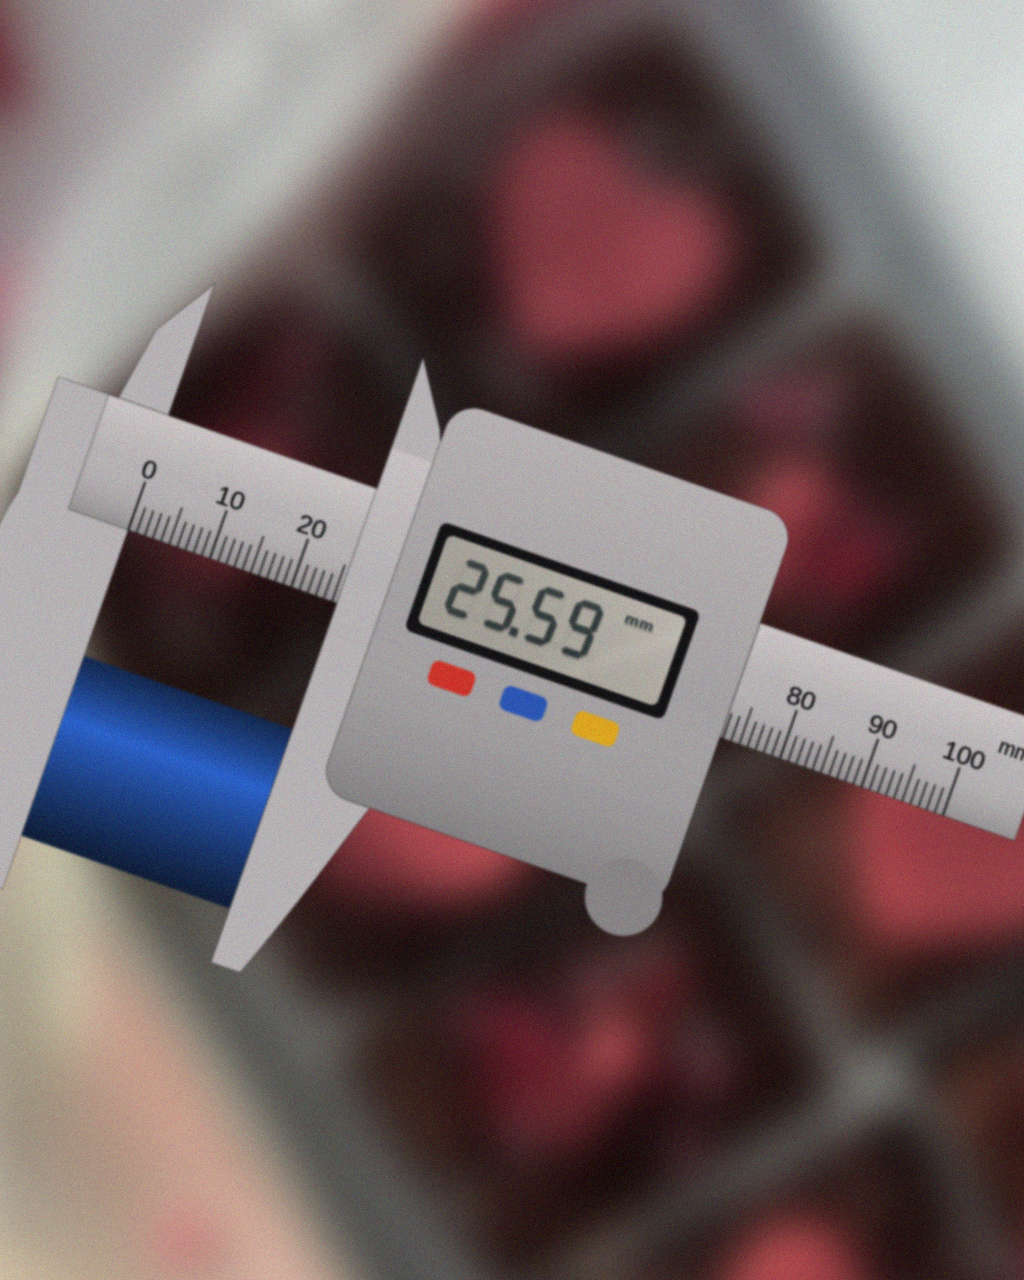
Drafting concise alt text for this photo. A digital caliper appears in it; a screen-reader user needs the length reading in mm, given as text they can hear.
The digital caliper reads 25.59 mm
